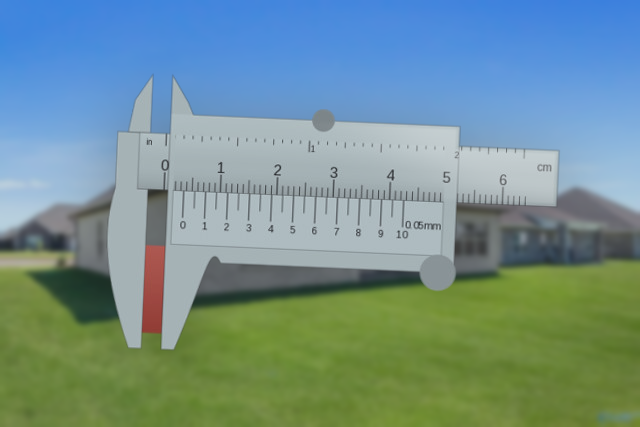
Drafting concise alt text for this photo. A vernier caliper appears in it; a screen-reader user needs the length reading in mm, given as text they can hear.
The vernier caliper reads 3.5 mm
